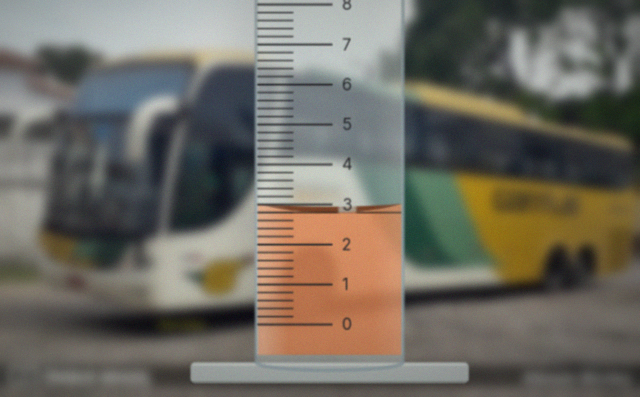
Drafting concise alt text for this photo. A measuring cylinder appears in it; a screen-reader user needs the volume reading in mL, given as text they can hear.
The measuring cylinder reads 2.8 mL
